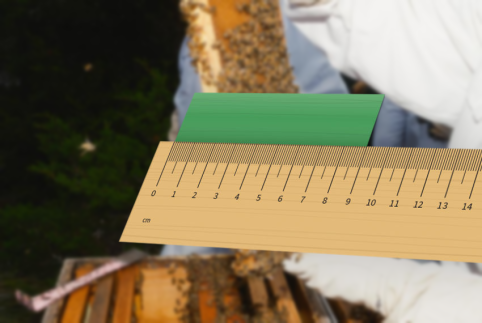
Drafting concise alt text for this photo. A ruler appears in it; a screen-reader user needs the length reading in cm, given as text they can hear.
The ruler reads 9 cm
